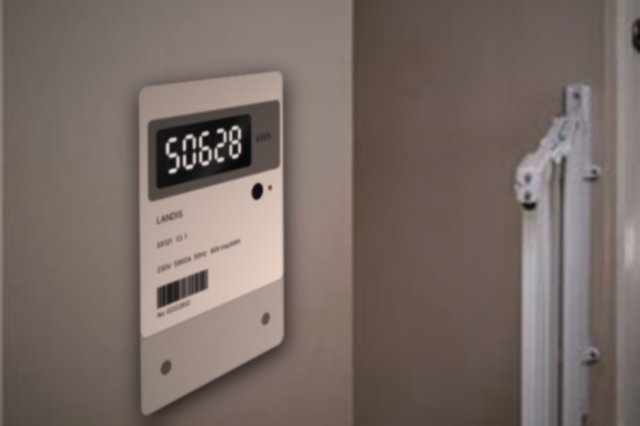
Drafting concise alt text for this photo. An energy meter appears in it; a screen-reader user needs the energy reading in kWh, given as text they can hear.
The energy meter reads 50628 kWh
